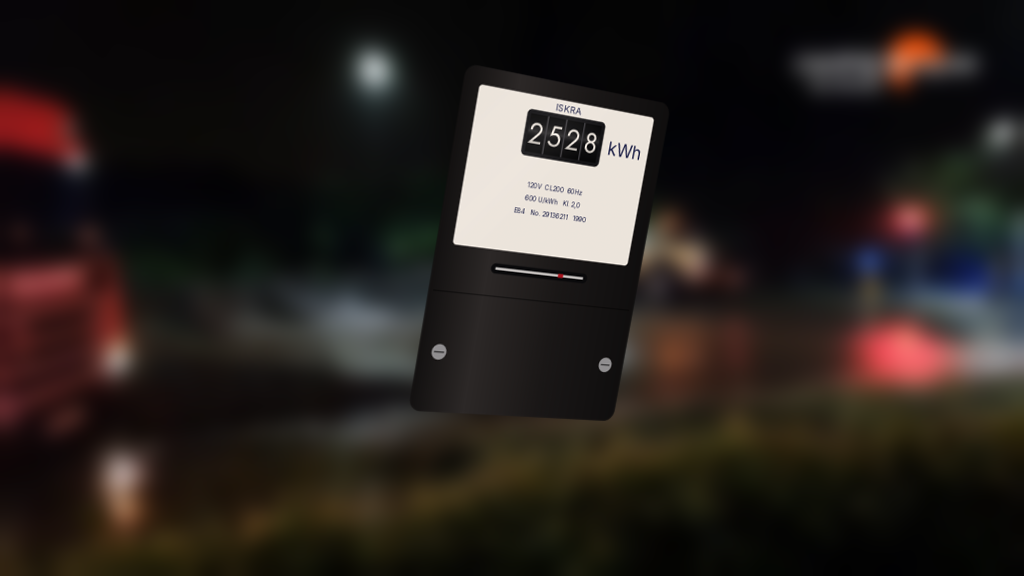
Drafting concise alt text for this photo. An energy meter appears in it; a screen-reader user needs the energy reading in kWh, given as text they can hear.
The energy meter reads 2528 kWh
